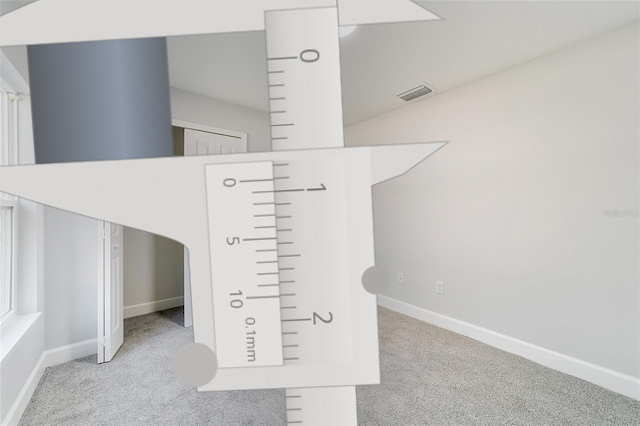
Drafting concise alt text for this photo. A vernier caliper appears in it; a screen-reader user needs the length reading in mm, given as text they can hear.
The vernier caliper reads 9.1 mm
